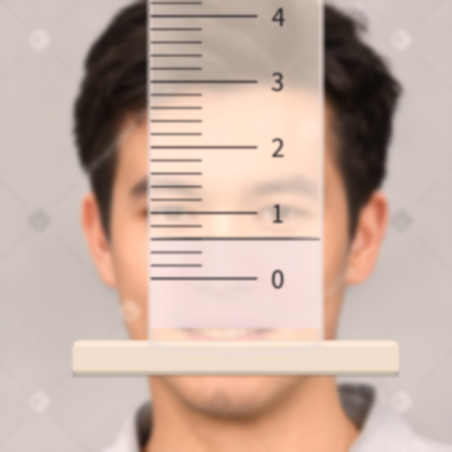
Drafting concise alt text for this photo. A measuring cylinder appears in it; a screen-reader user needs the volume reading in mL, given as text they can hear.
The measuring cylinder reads 0.6 mL
